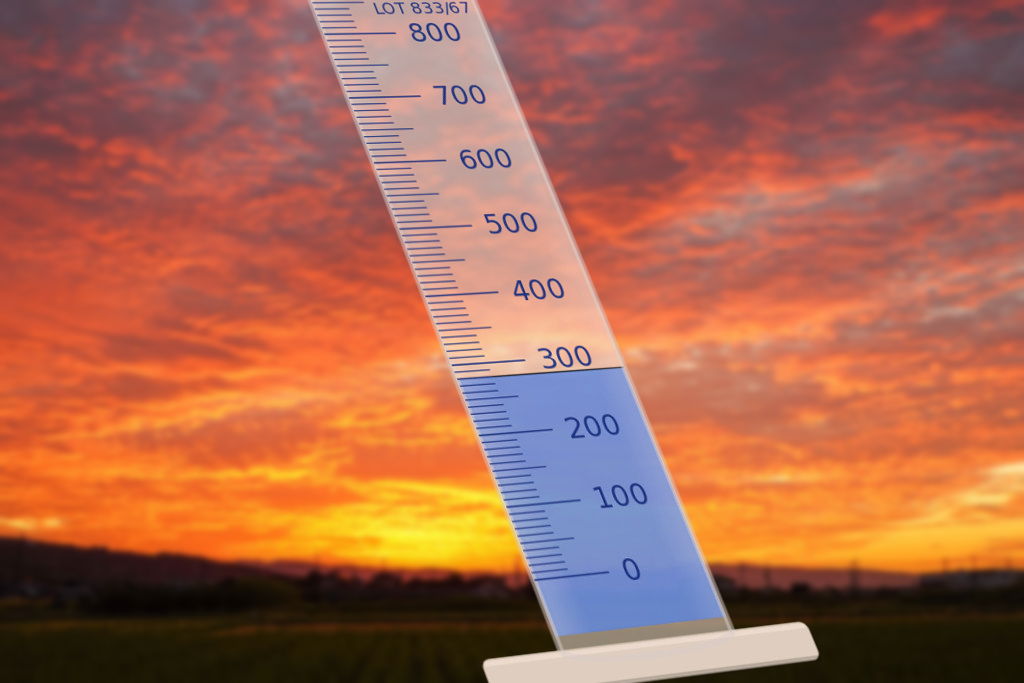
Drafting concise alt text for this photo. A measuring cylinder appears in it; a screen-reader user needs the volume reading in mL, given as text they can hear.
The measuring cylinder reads 280 mL
